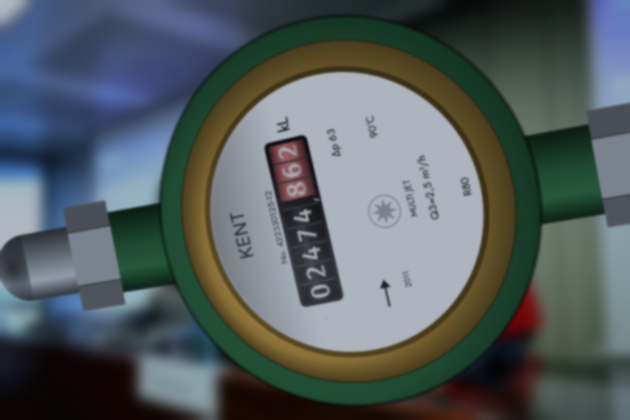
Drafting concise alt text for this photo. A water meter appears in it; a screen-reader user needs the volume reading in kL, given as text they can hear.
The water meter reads 2474.862 kL
